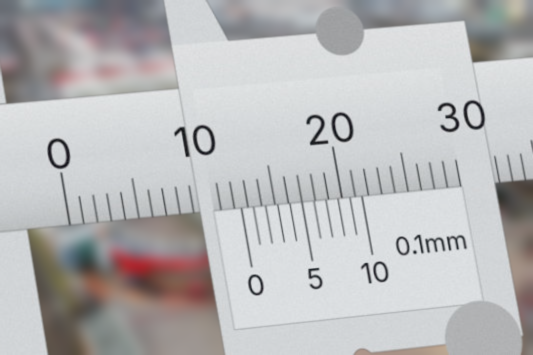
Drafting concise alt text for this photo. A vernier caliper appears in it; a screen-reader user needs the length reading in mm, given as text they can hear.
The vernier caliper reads 12.5 mm
